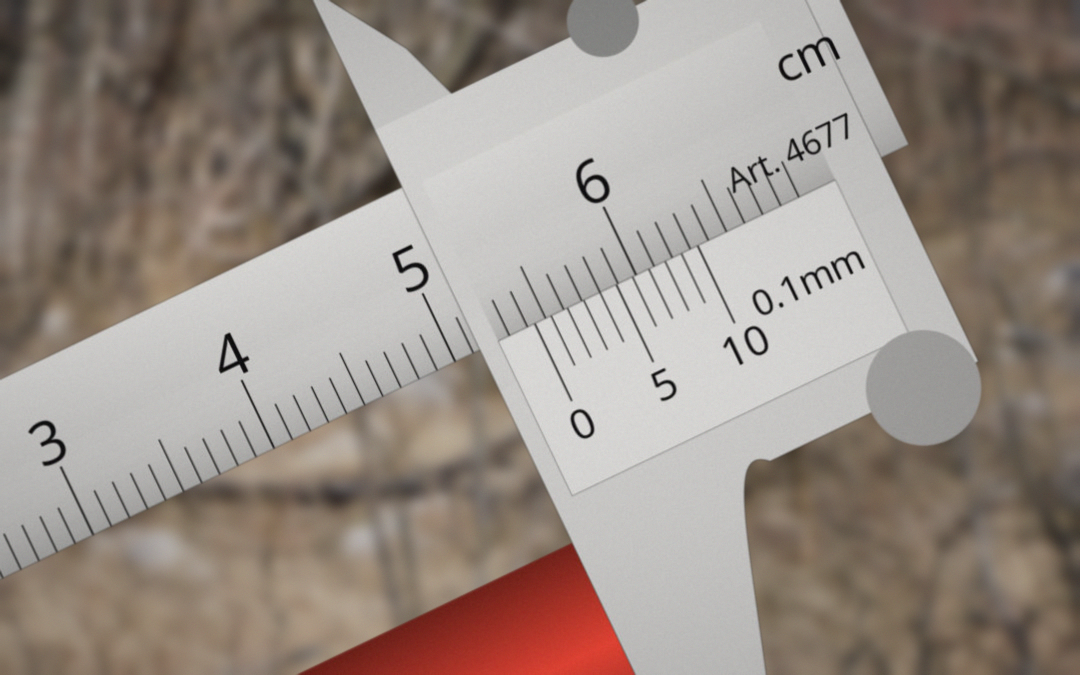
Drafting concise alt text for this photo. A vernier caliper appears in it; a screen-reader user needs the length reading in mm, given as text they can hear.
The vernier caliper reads 54.4 mm
